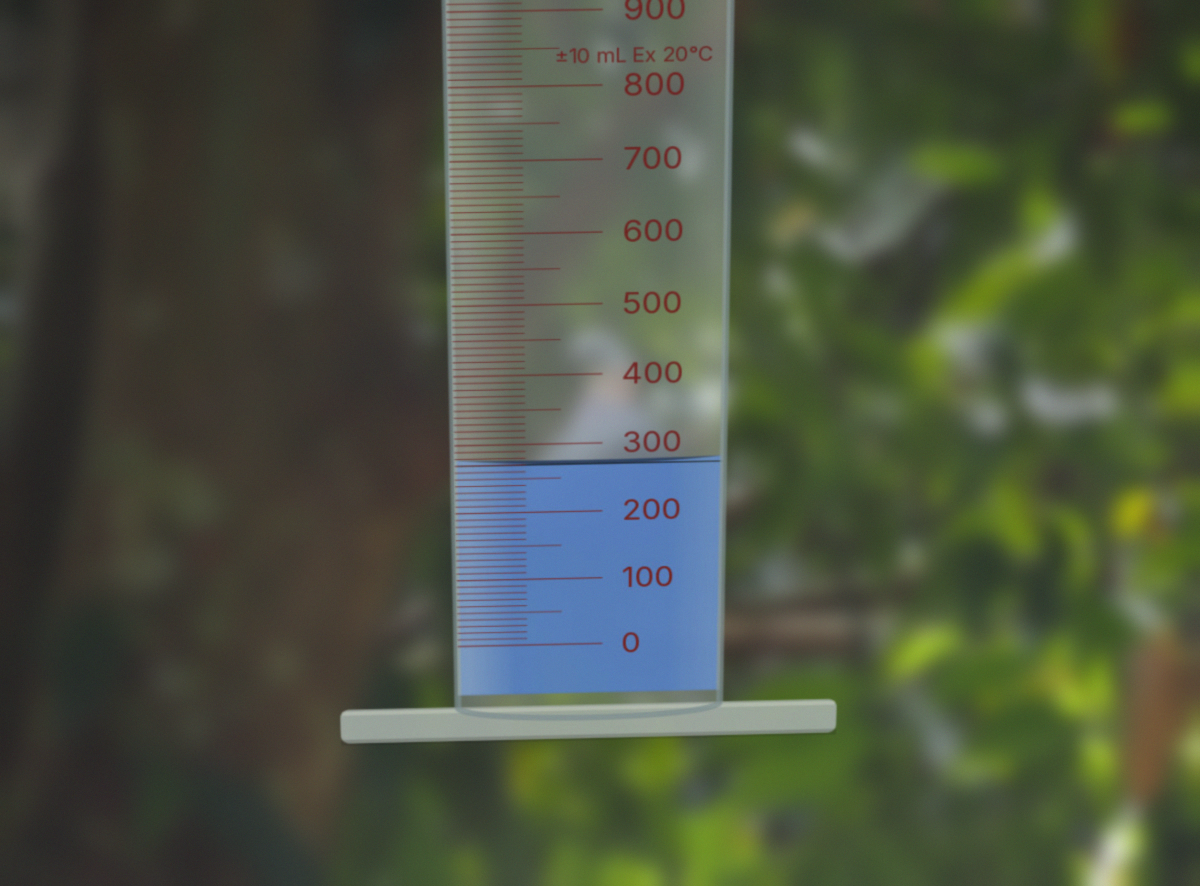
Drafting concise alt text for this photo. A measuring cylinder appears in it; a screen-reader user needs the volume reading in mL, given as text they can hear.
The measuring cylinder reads 270 mL
